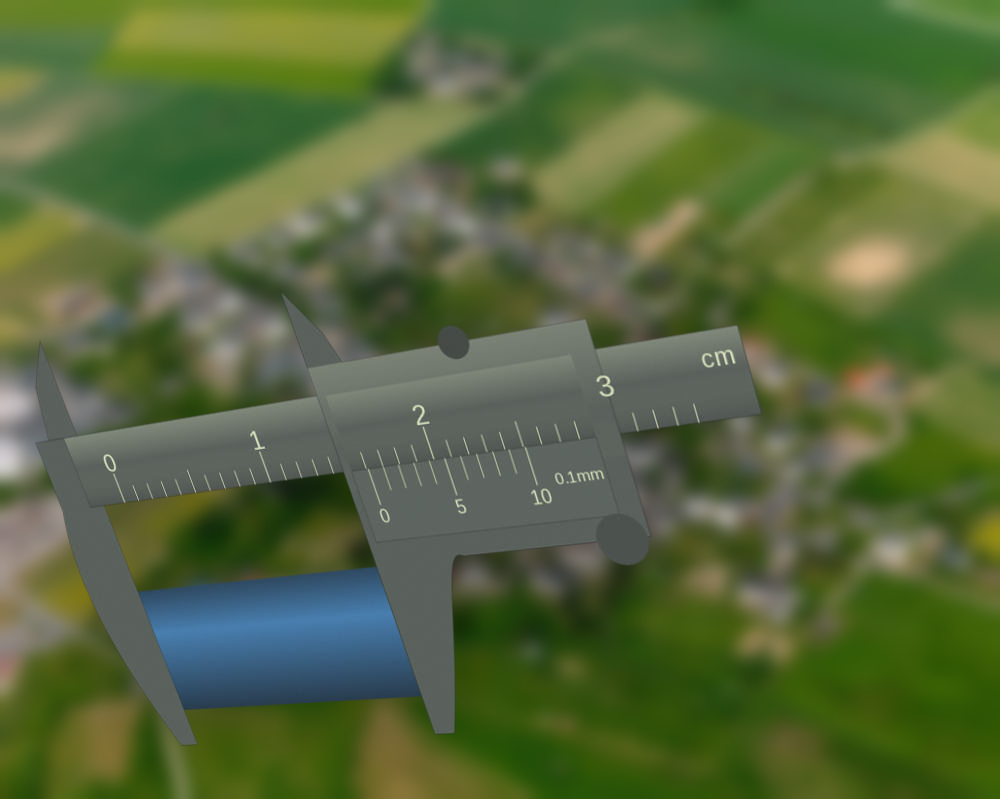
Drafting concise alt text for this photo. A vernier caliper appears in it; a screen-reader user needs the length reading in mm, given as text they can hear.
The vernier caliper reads 16.1 mm
